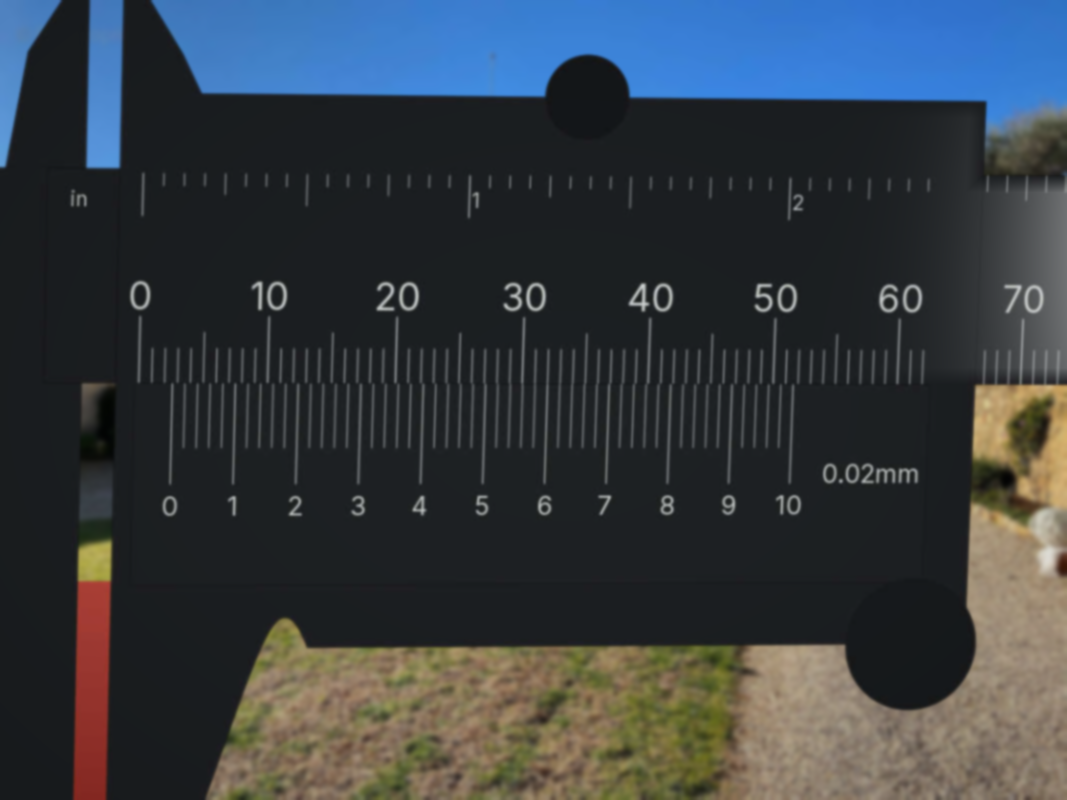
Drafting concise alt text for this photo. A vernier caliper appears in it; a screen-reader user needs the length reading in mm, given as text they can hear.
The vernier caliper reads 2.6 mm
